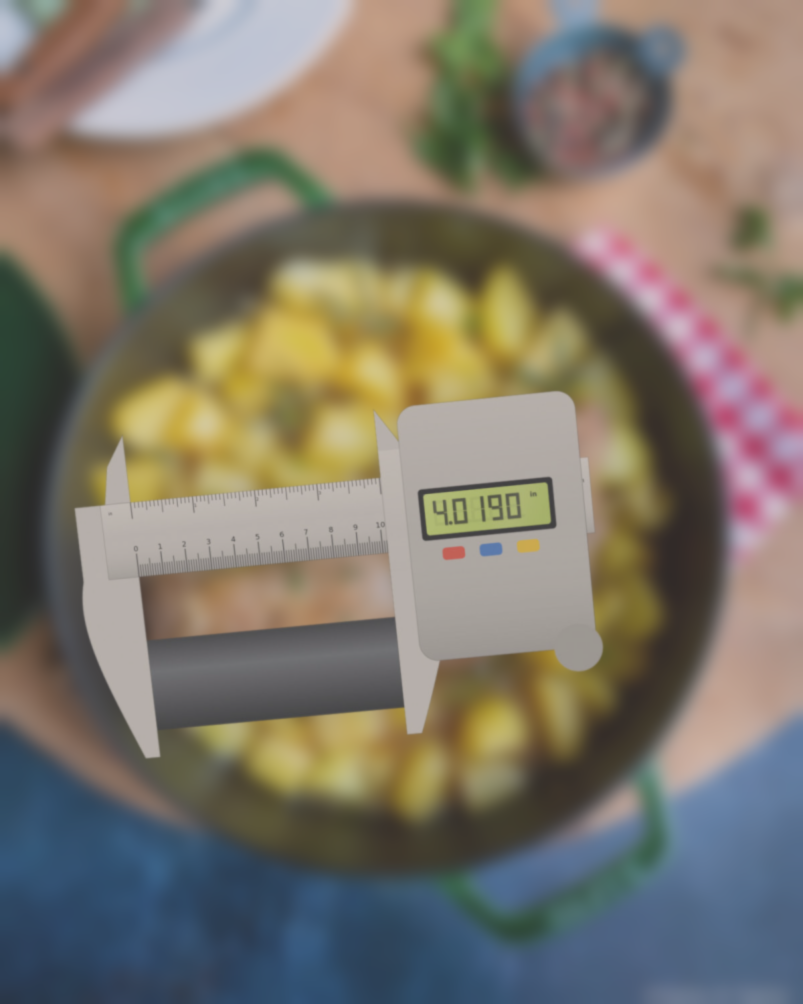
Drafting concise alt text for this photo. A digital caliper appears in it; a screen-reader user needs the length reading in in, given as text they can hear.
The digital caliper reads 4.0190 in
